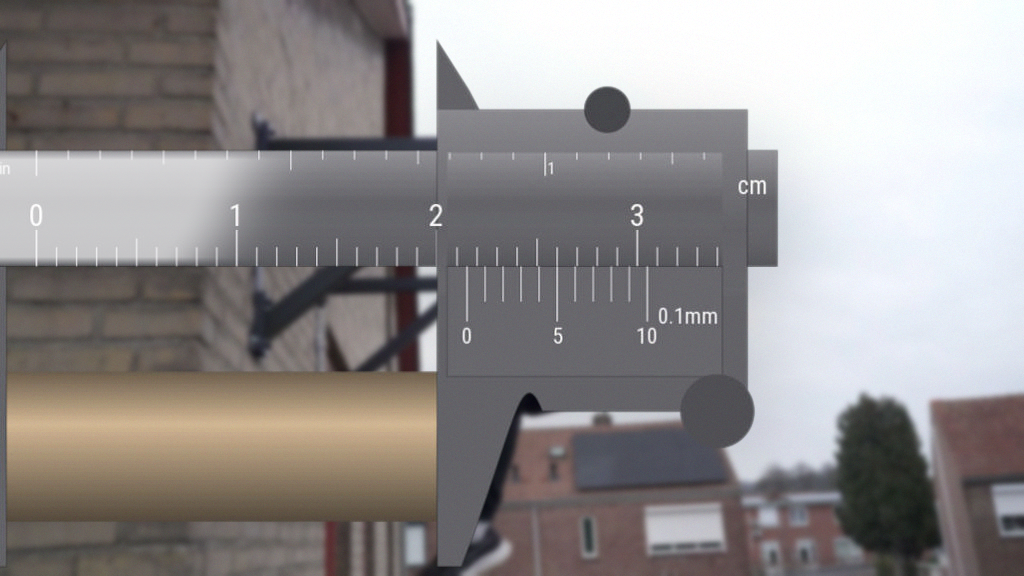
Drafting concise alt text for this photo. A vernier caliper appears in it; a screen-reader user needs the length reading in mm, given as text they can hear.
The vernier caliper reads 21.5 mm
